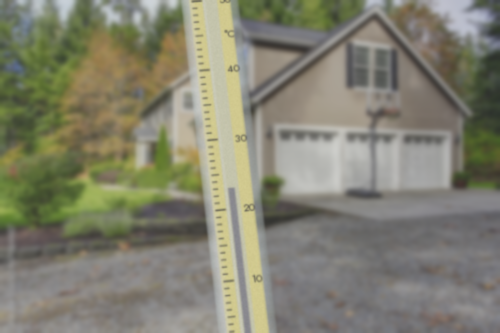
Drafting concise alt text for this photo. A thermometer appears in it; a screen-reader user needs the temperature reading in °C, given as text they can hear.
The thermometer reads 23 °C
